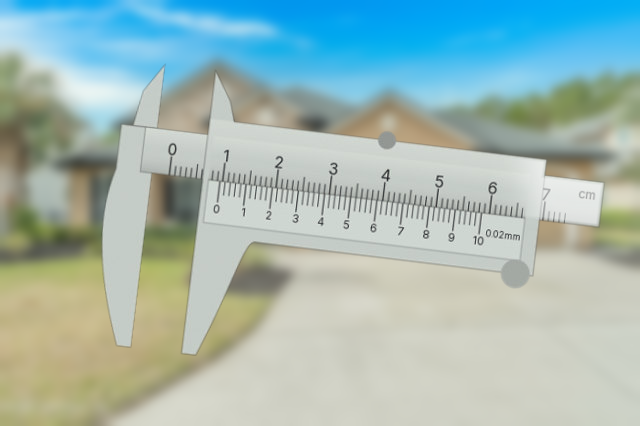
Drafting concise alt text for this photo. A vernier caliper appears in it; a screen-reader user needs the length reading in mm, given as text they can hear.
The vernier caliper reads 9.5 mm
